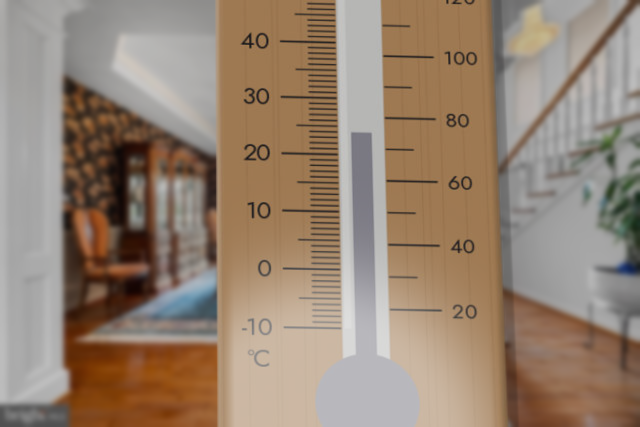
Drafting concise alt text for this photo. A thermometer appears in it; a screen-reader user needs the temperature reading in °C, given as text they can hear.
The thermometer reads 24 °C
